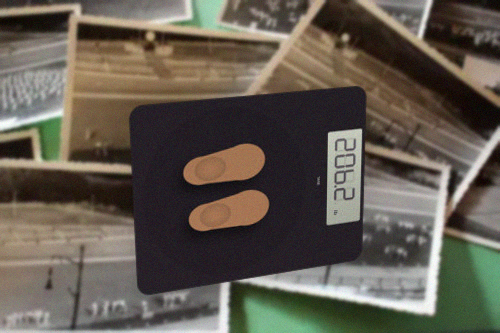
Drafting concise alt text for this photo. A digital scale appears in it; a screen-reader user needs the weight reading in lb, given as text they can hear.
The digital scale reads 206.2 lb
